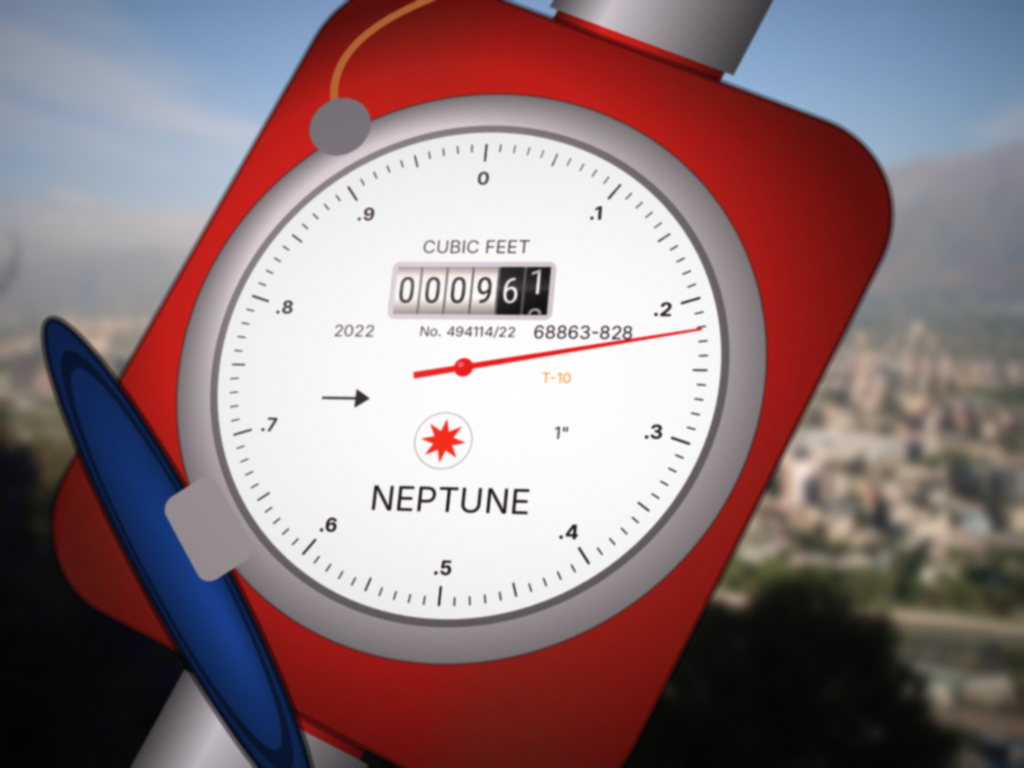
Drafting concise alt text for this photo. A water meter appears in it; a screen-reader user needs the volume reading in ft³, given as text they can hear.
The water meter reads 961.22 ft³
